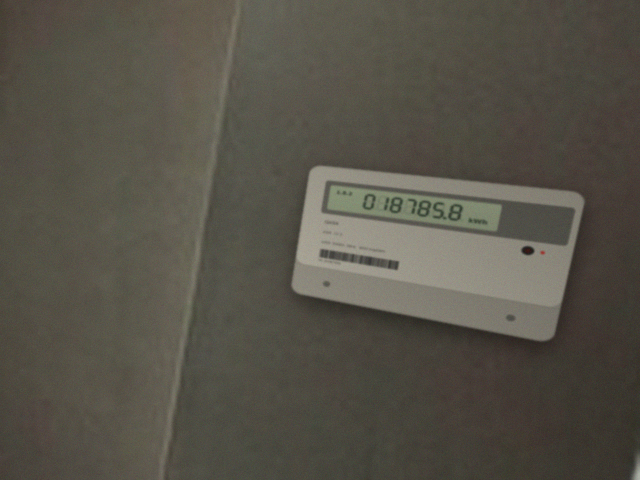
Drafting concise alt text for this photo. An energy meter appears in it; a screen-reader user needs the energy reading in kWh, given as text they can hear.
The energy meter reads 18785.8 kWh
